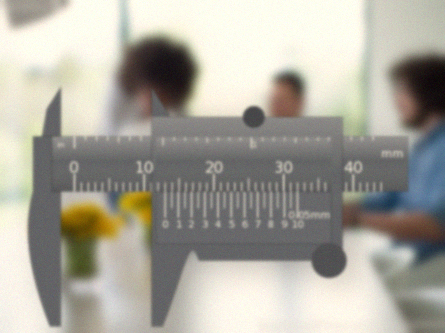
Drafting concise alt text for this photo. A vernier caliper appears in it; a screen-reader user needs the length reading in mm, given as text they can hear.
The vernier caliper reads 13.0 mm
